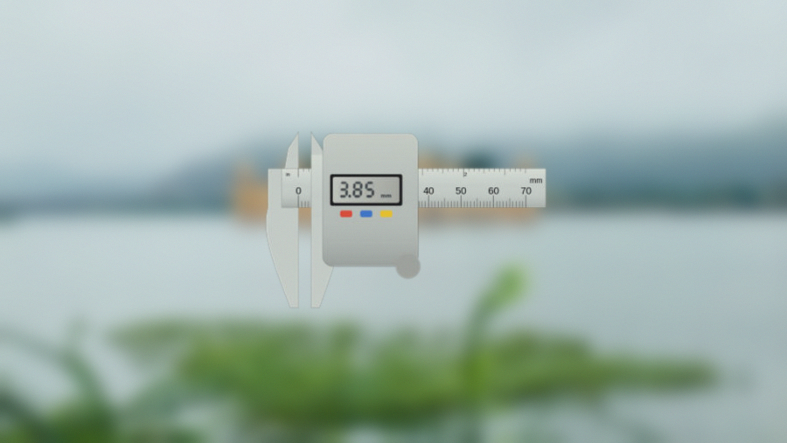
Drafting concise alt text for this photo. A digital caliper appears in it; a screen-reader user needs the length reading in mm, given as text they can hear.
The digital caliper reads 3.85 mm
